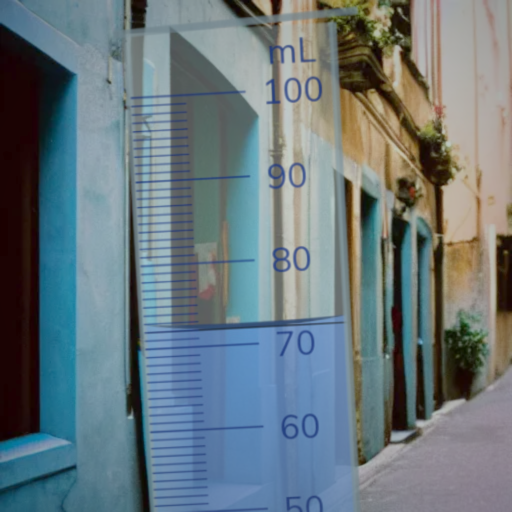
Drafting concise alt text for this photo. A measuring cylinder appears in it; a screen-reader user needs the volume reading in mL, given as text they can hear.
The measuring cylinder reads 72 mL
